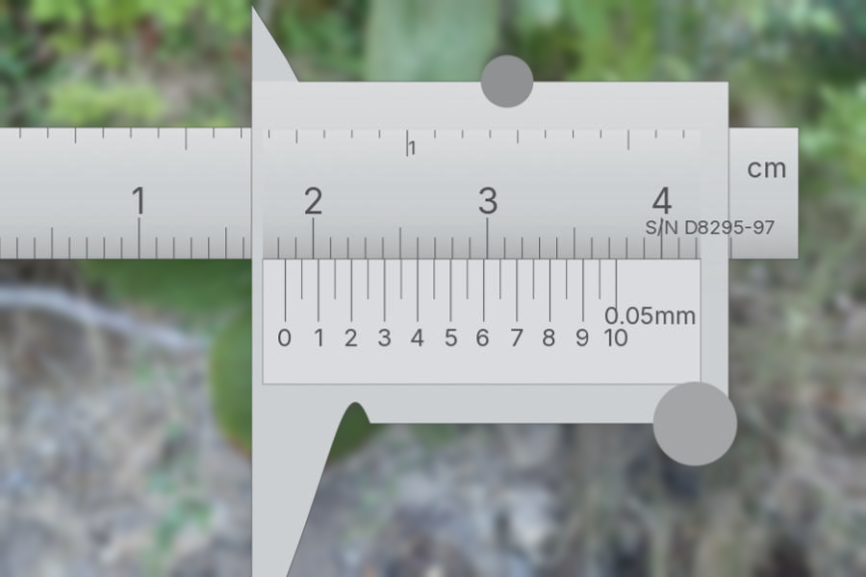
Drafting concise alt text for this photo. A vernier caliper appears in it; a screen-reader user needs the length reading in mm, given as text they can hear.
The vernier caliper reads 18.4 mm
